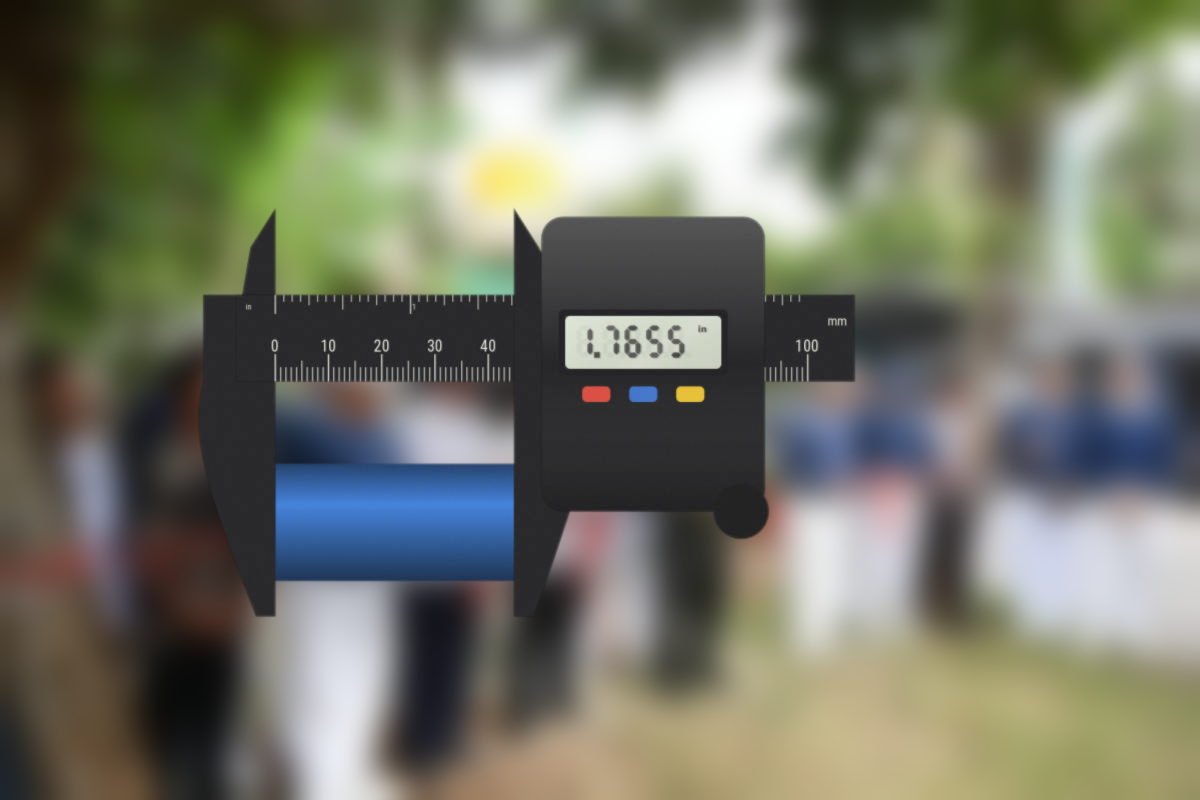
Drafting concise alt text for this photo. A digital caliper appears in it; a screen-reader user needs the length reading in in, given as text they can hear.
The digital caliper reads 1.7655 in
